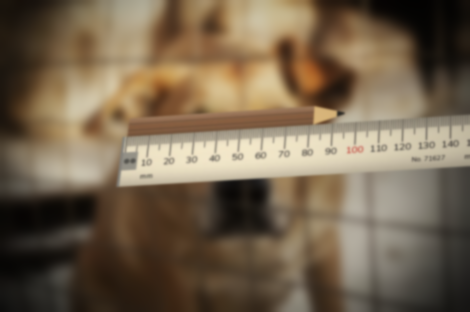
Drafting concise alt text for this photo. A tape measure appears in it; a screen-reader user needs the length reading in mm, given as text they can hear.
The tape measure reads 95 mm
